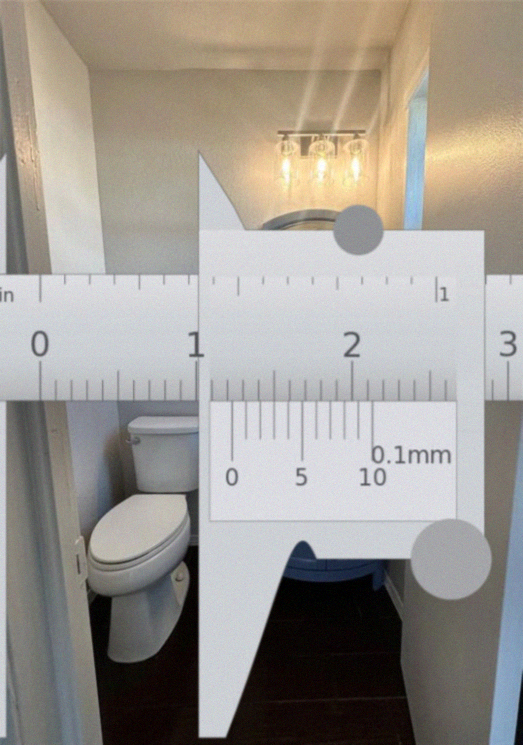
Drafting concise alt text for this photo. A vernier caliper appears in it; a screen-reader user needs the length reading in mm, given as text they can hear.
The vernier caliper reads 12.3 mm
